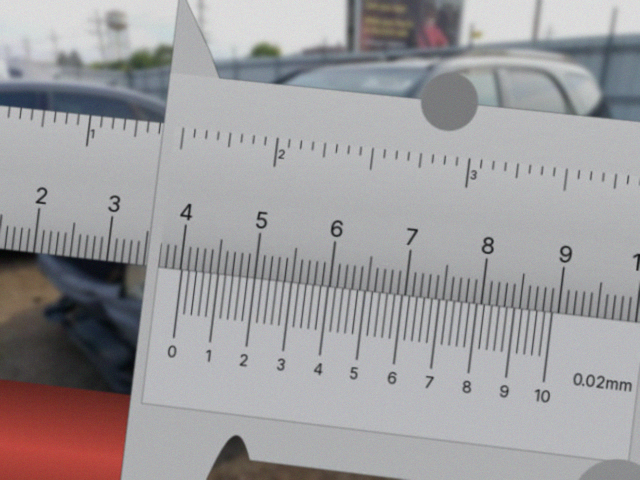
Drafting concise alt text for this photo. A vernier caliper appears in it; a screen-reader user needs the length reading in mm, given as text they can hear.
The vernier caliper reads 40.2 mm
